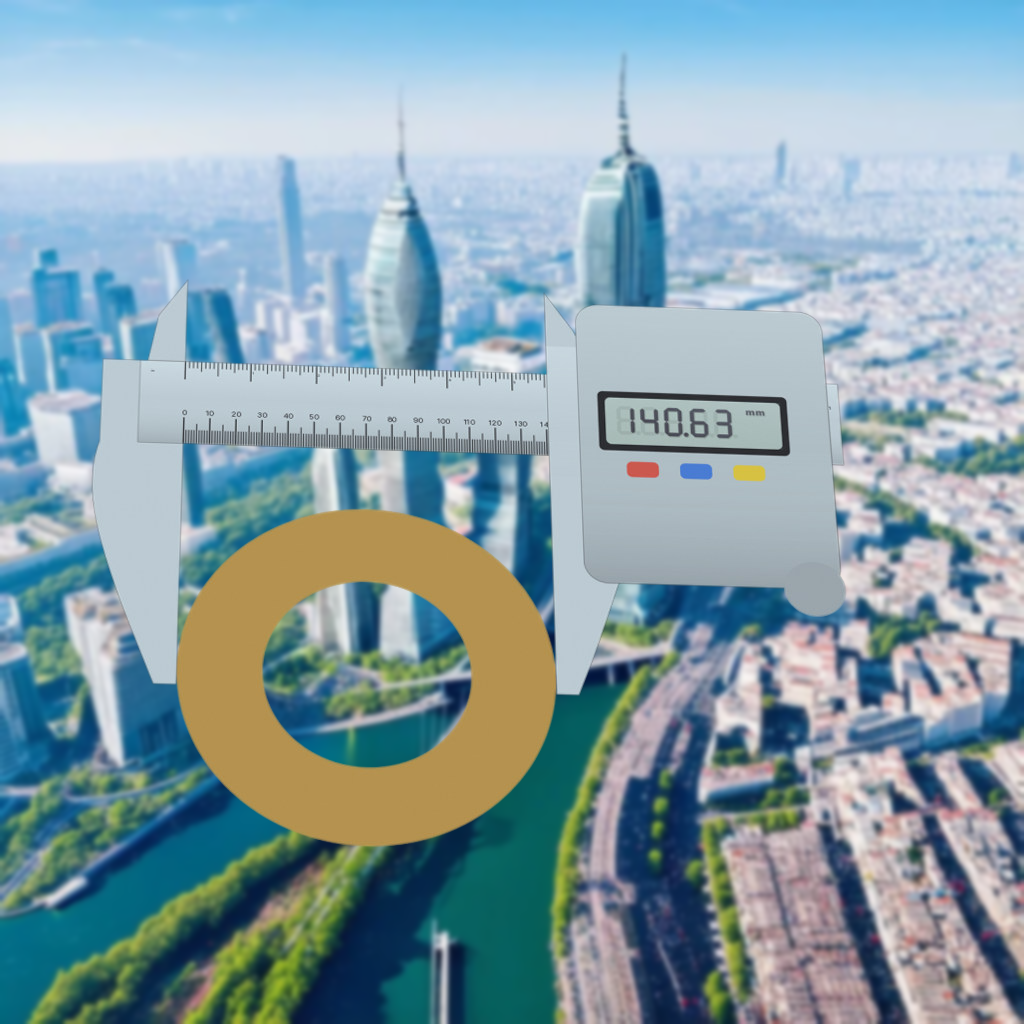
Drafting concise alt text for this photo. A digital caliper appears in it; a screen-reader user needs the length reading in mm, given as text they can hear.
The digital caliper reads 140.63 mm
